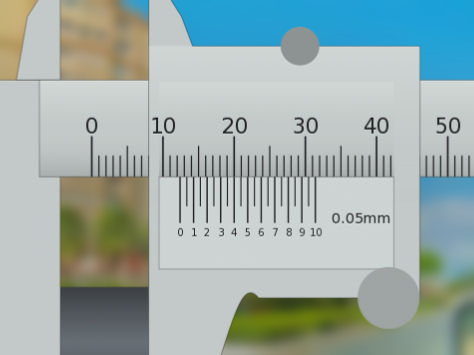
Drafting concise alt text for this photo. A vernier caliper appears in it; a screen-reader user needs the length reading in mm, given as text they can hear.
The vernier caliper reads 12.4 mm
